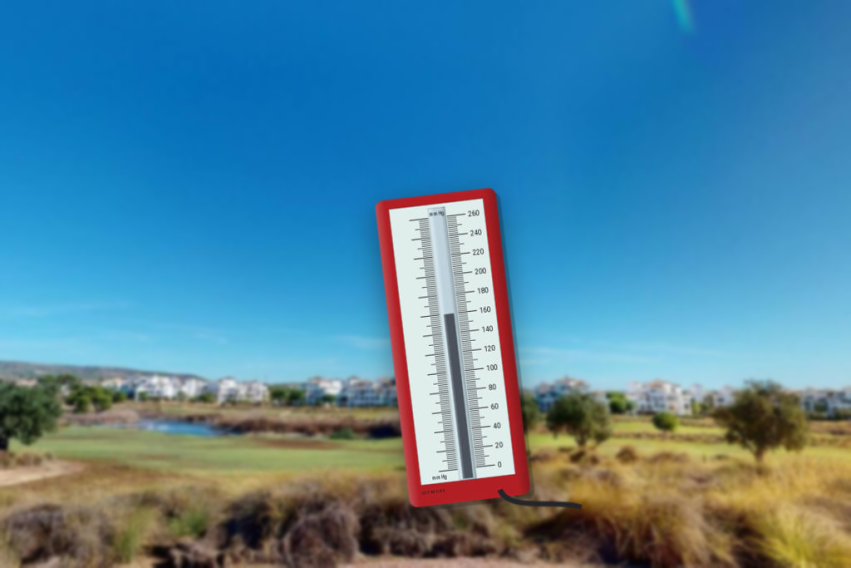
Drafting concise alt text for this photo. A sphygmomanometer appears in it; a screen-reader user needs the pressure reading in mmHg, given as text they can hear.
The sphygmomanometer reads 160 mmHg
